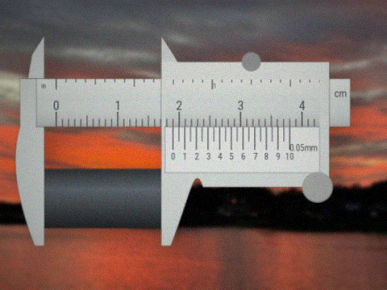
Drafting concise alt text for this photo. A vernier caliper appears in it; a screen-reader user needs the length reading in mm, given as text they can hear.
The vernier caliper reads 19.0 mm
